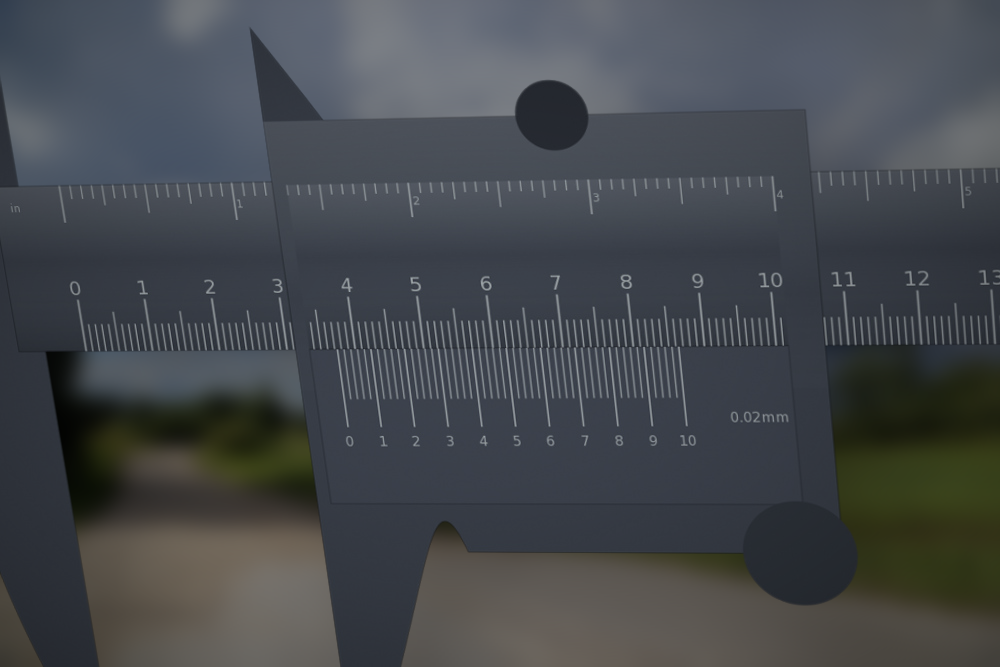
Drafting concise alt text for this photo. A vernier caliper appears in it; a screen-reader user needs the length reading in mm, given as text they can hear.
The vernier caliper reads 37.4 mm
